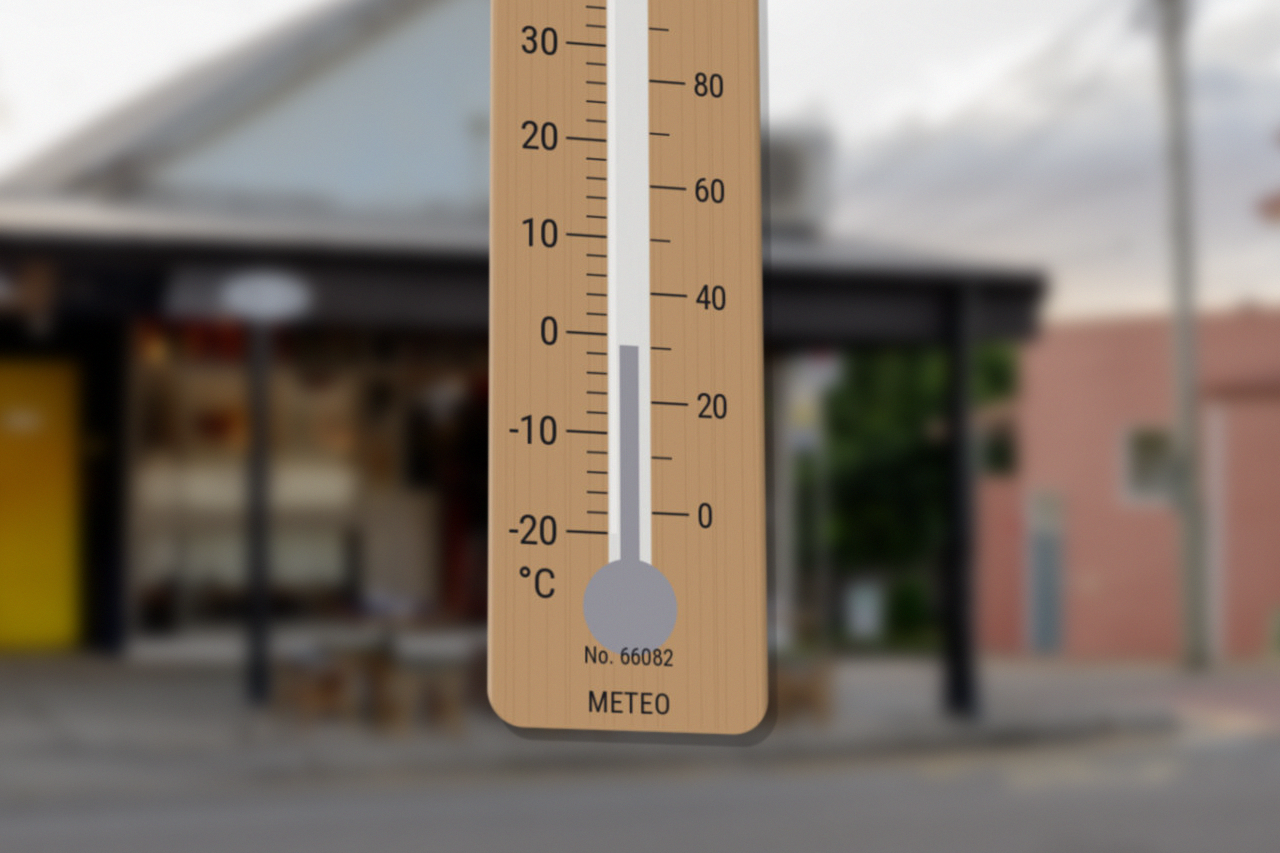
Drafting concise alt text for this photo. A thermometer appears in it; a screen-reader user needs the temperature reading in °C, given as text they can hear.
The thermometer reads -1 °C
